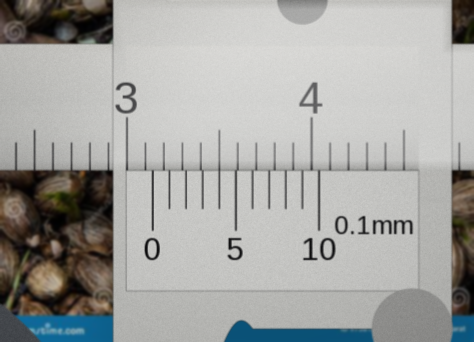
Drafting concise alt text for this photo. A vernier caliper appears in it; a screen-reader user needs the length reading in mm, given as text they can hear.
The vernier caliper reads 31.4 mm
